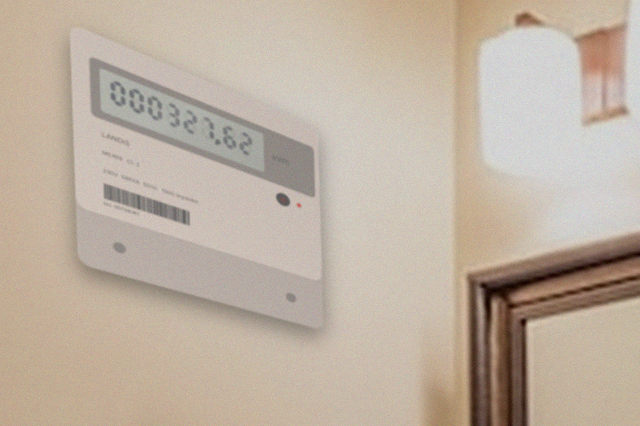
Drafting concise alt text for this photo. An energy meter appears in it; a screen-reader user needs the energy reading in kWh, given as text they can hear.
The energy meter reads 327.62 kWh
